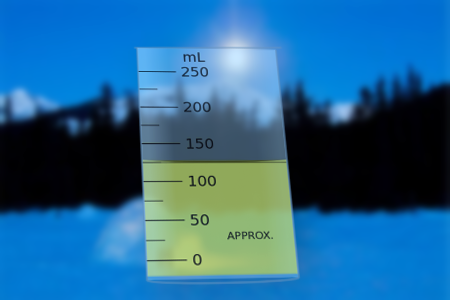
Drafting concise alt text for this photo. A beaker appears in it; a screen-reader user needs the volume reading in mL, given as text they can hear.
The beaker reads 125 mL
